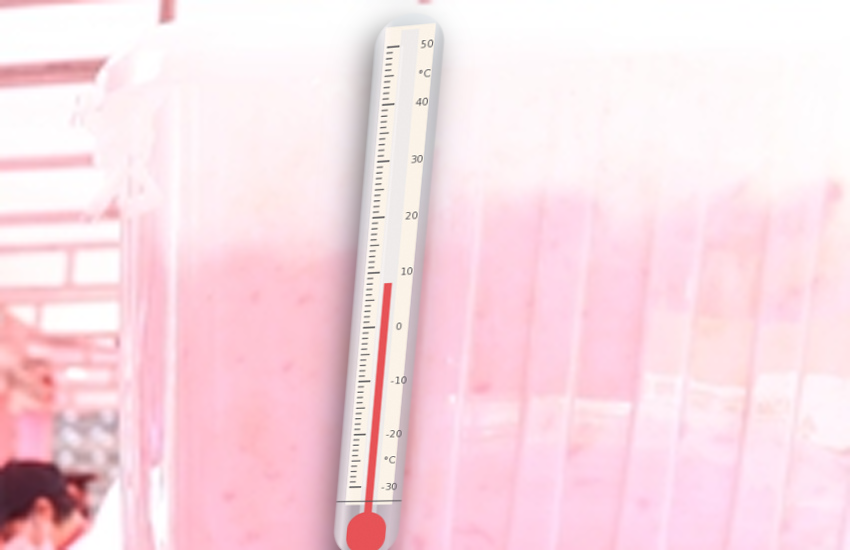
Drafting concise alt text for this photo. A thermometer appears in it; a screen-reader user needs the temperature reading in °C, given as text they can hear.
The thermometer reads 8 °C
